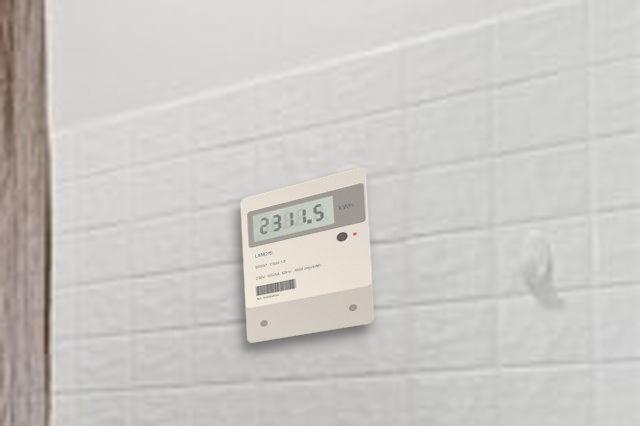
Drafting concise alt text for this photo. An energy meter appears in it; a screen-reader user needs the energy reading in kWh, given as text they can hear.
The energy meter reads 2311.5 kWh
